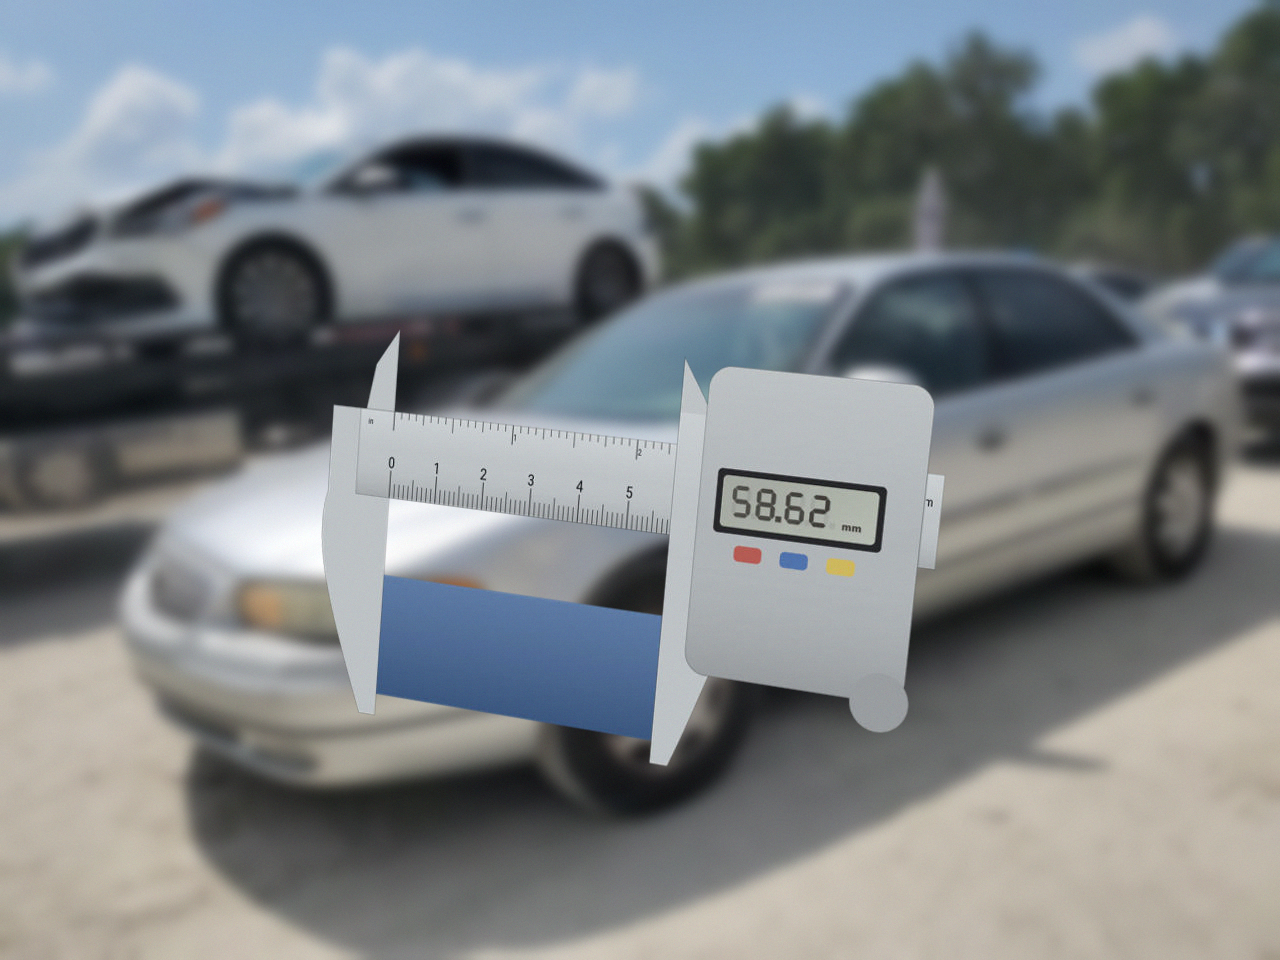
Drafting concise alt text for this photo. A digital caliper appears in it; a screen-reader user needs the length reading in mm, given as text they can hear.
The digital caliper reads 58.62 mm
